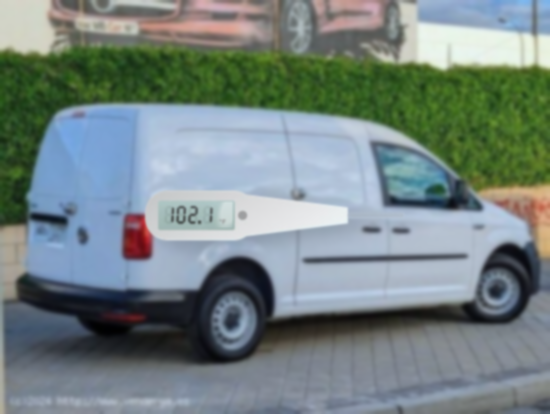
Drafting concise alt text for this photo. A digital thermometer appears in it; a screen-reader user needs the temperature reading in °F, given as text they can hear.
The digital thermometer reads 102.1 °F
